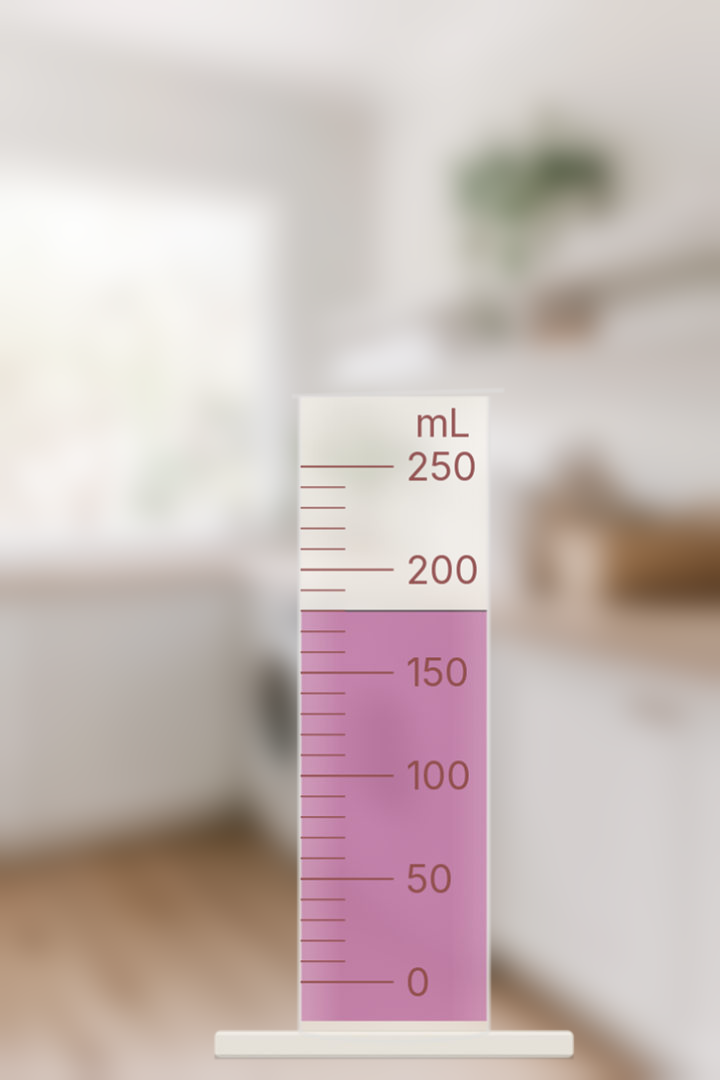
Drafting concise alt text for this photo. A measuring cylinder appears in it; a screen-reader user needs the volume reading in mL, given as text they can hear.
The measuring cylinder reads 180 mL
